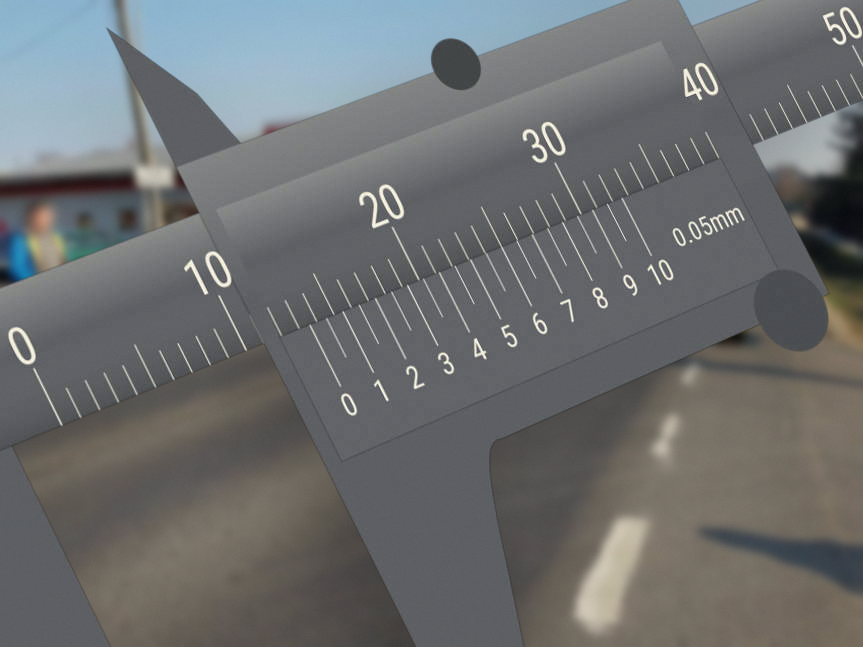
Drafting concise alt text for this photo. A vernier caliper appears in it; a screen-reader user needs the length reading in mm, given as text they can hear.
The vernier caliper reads 13.6 mm
